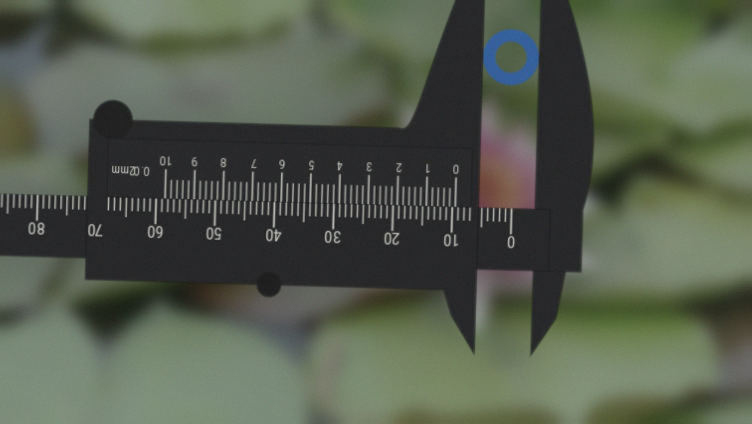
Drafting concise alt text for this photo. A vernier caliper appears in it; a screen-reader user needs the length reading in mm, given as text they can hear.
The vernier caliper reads 9.5 mm
